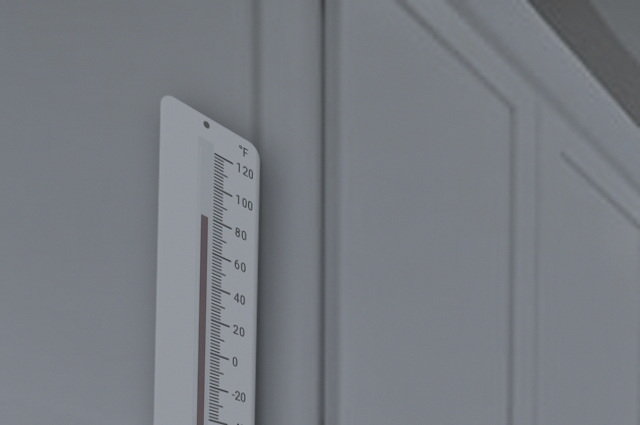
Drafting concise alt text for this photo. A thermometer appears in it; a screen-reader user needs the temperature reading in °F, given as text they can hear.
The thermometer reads 80 °F
